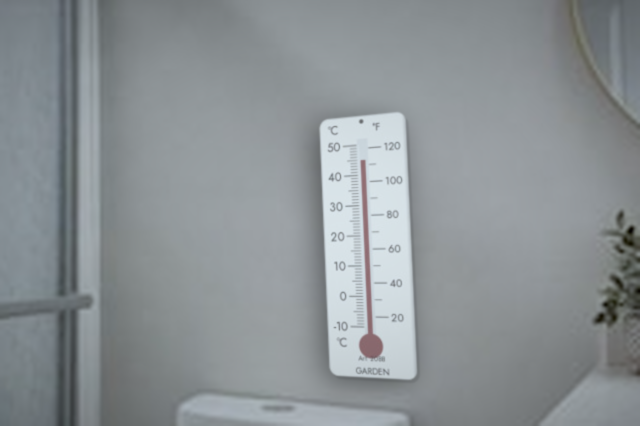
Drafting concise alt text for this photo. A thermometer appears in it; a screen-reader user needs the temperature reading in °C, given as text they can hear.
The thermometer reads 45 °C
